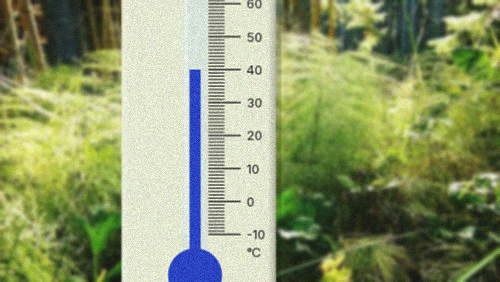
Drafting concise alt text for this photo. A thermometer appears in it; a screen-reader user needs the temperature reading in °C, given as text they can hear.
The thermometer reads 40 °C
